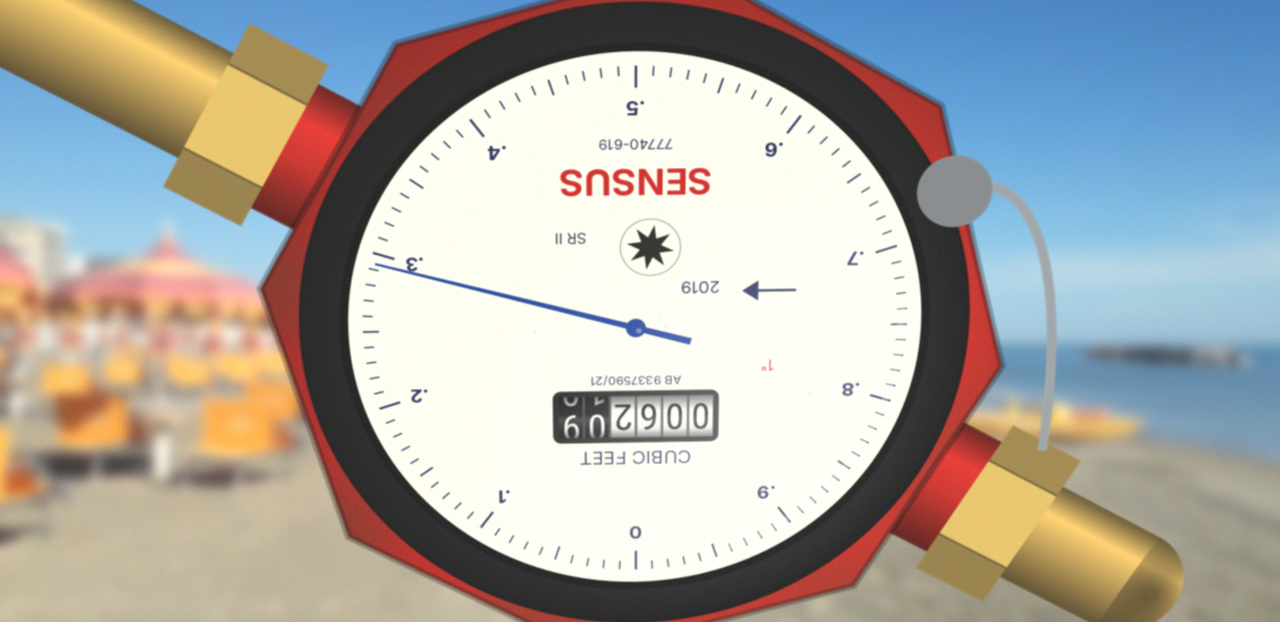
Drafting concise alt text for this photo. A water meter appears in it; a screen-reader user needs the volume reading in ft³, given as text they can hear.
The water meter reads 6209.29 ft³
